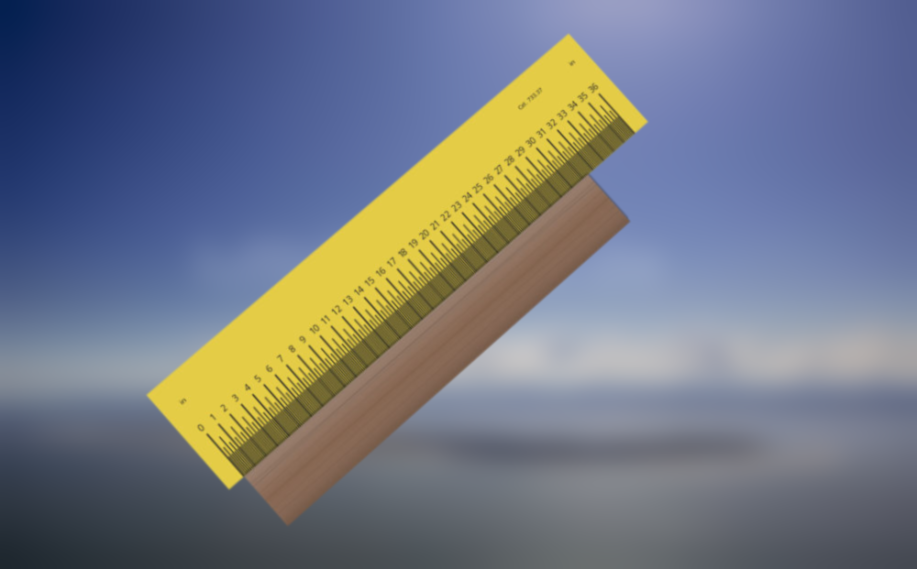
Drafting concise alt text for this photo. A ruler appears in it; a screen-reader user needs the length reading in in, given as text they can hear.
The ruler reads 31.5 in
